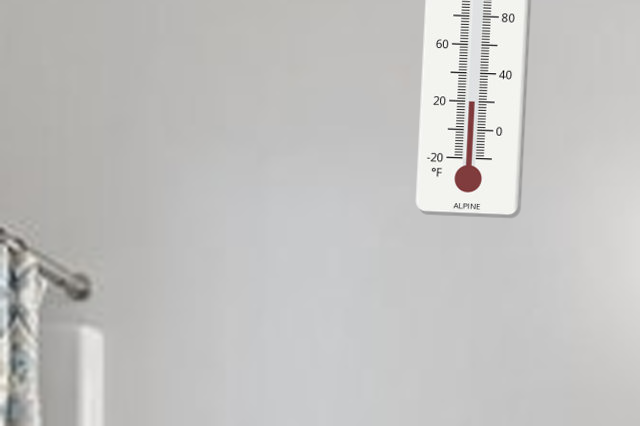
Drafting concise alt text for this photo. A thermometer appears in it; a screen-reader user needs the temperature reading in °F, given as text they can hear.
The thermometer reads 20 °F
